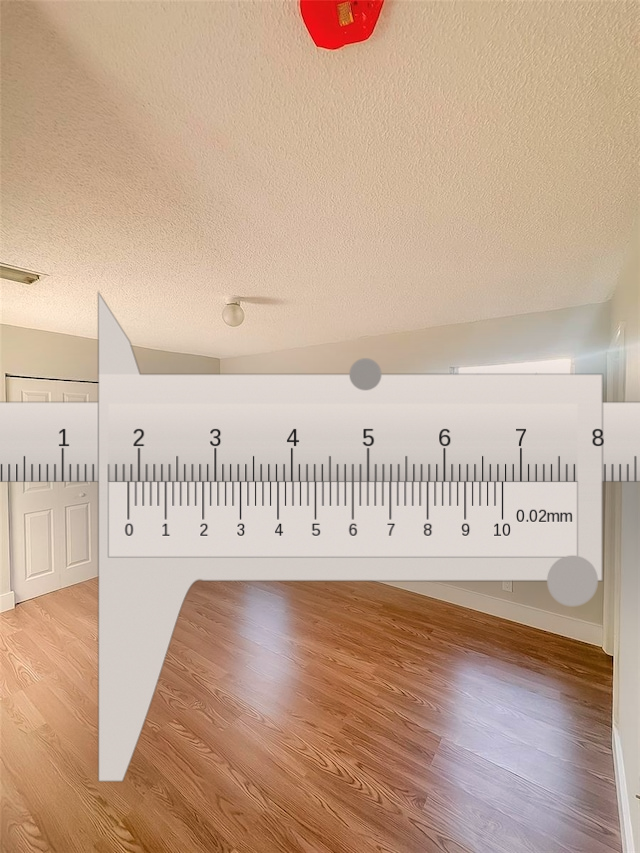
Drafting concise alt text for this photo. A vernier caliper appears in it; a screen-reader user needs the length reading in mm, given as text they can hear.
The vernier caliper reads 18.6 mm
